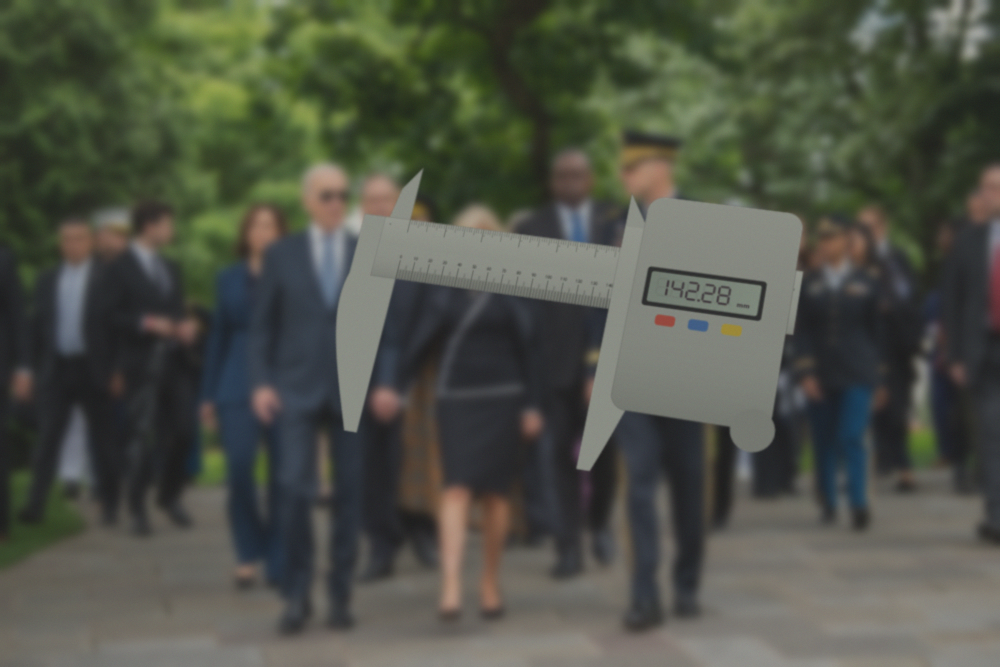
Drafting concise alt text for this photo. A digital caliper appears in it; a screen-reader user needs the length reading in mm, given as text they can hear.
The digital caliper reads 142.28 mm
